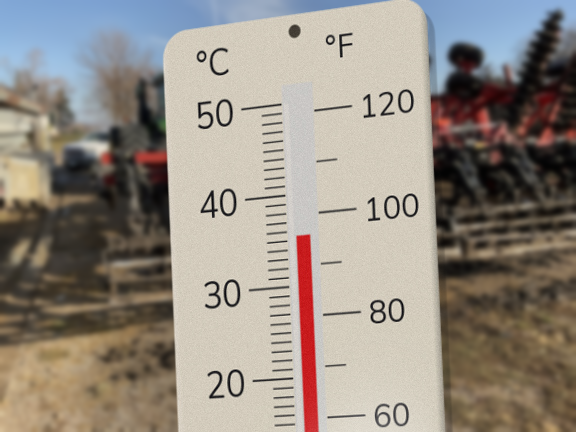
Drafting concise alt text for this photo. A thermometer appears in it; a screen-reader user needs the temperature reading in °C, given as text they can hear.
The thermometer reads 35.5 °C
